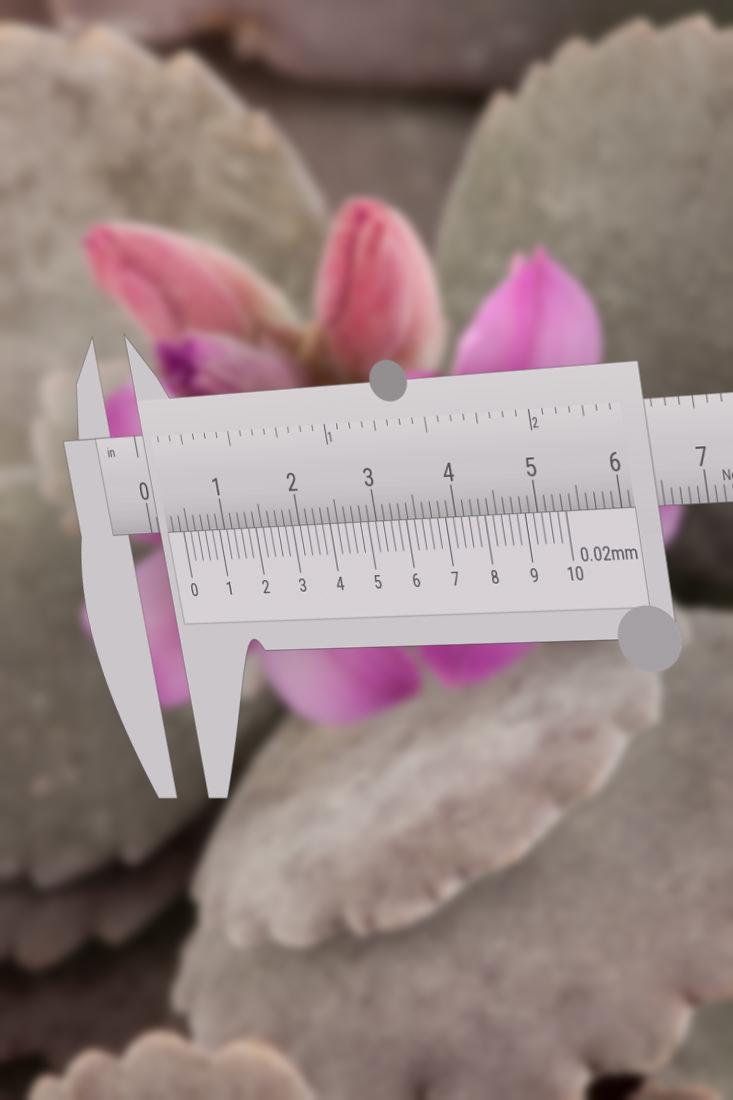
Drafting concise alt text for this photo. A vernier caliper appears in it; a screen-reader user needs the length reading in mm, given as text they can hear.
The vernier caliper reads 4.4 mm
